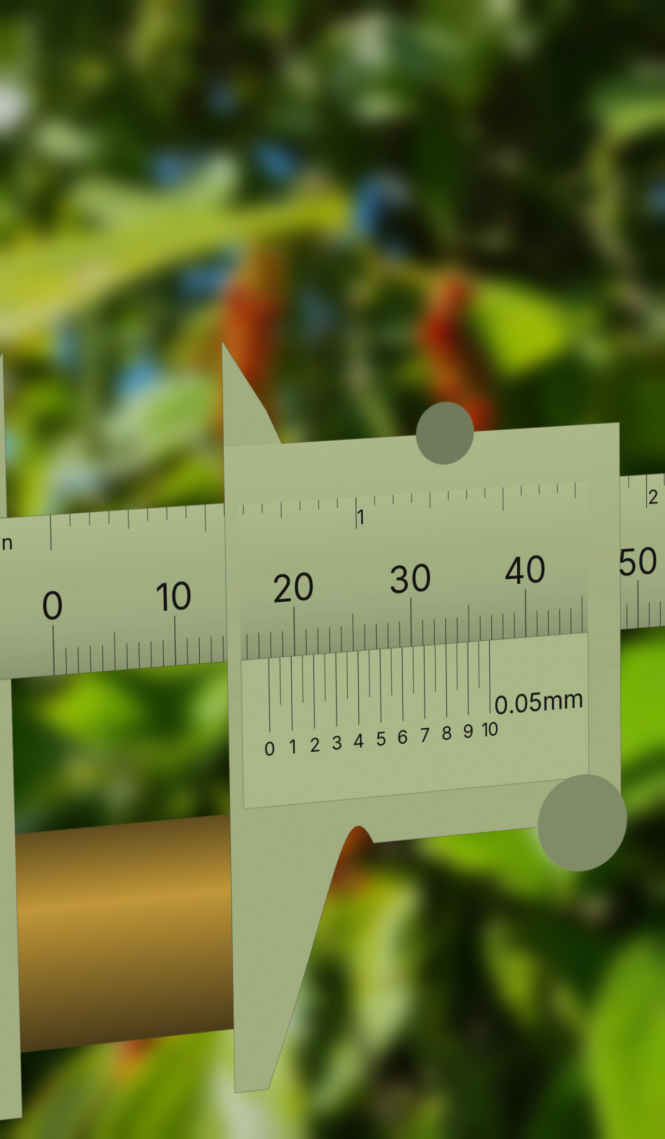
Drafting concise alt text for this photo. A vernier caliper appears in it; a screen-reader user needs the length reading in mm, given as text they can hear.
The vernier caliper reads 17.8 mm
